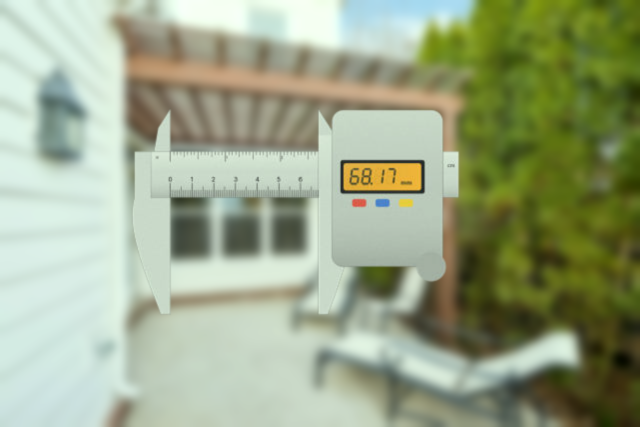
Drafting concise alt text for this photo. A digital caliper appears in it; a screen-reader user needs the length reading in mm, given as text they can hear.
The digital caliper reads 68.17 mm
